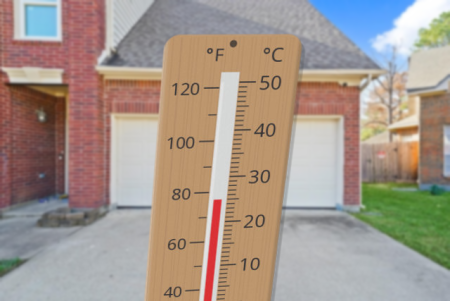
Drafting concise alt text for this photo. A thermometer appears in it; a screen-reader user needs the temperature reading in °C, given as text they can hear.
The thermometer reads 25 °C
